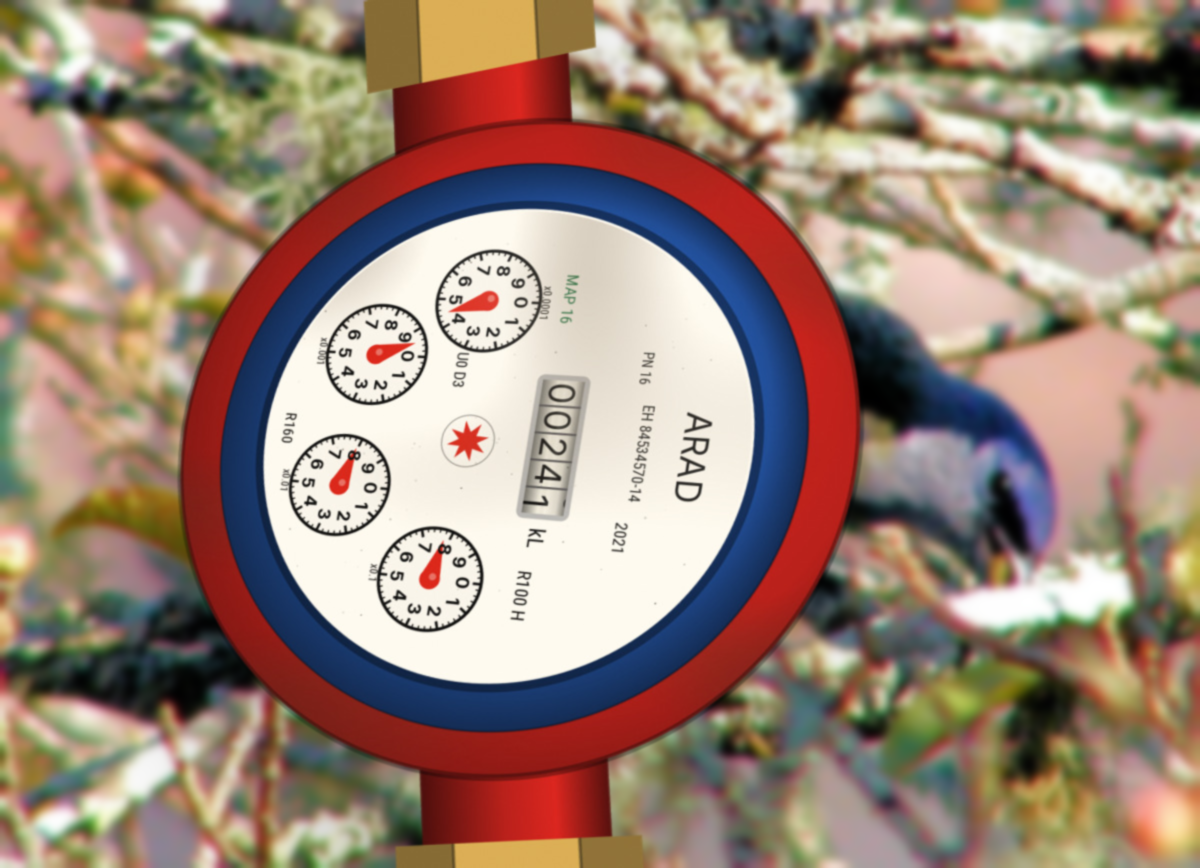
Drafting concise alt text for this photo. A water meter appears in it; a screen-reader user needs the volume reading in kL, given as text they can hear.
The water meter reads 240.7794 kL
